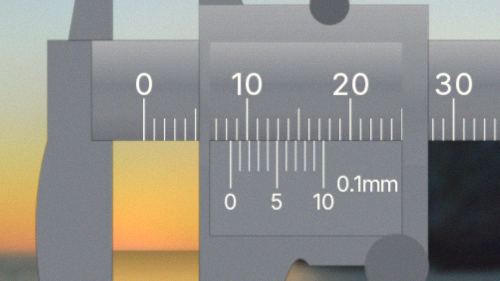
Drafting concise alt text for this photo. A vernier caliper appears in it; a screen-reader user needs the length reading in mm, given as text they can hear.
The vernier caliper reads 8.4 mm
